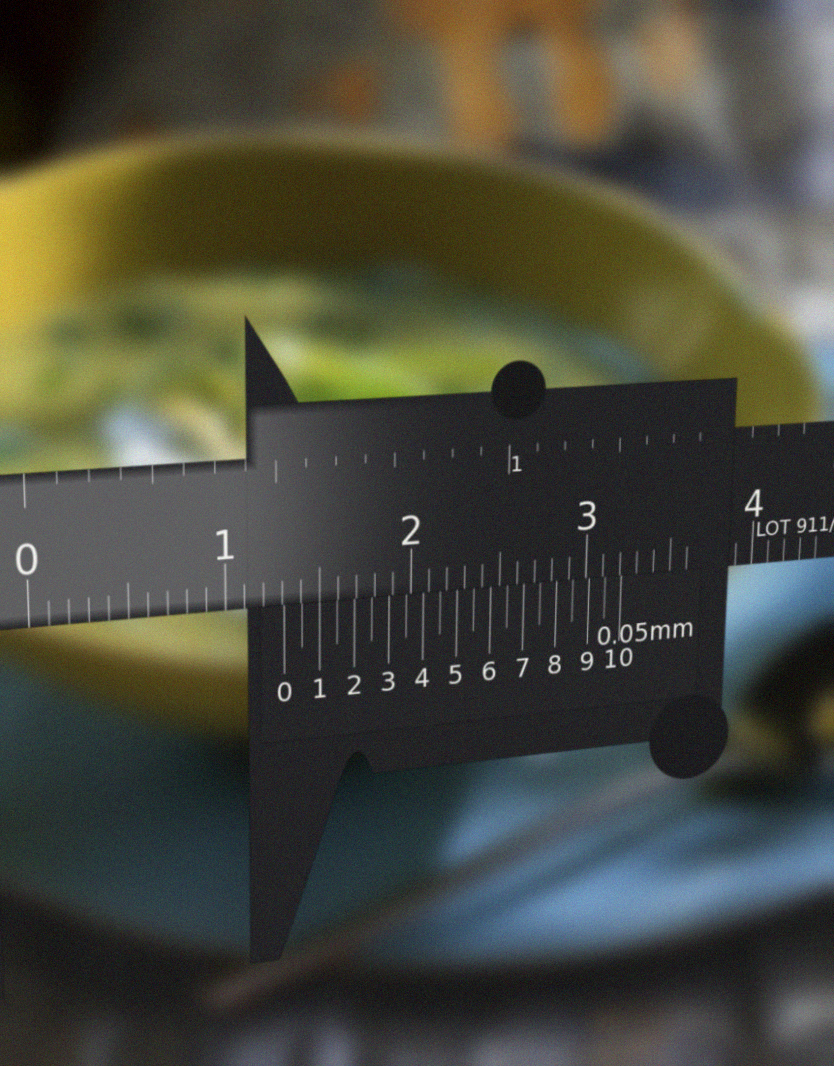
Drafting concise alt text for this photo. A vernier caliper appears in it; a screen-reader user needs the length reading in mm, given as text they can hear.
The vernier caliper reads 13.1 mm
